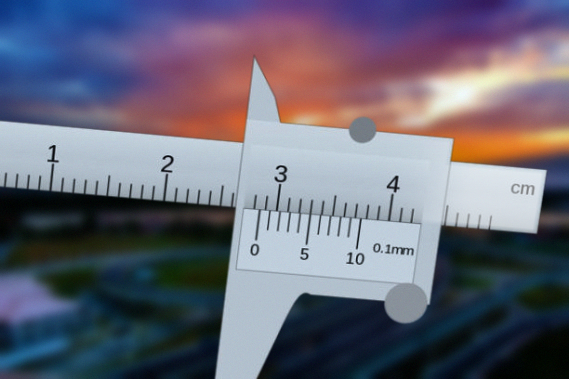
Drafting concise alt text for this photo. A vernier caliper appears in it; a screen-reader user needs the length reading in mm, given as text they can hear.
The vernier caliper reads 28.5 mm
